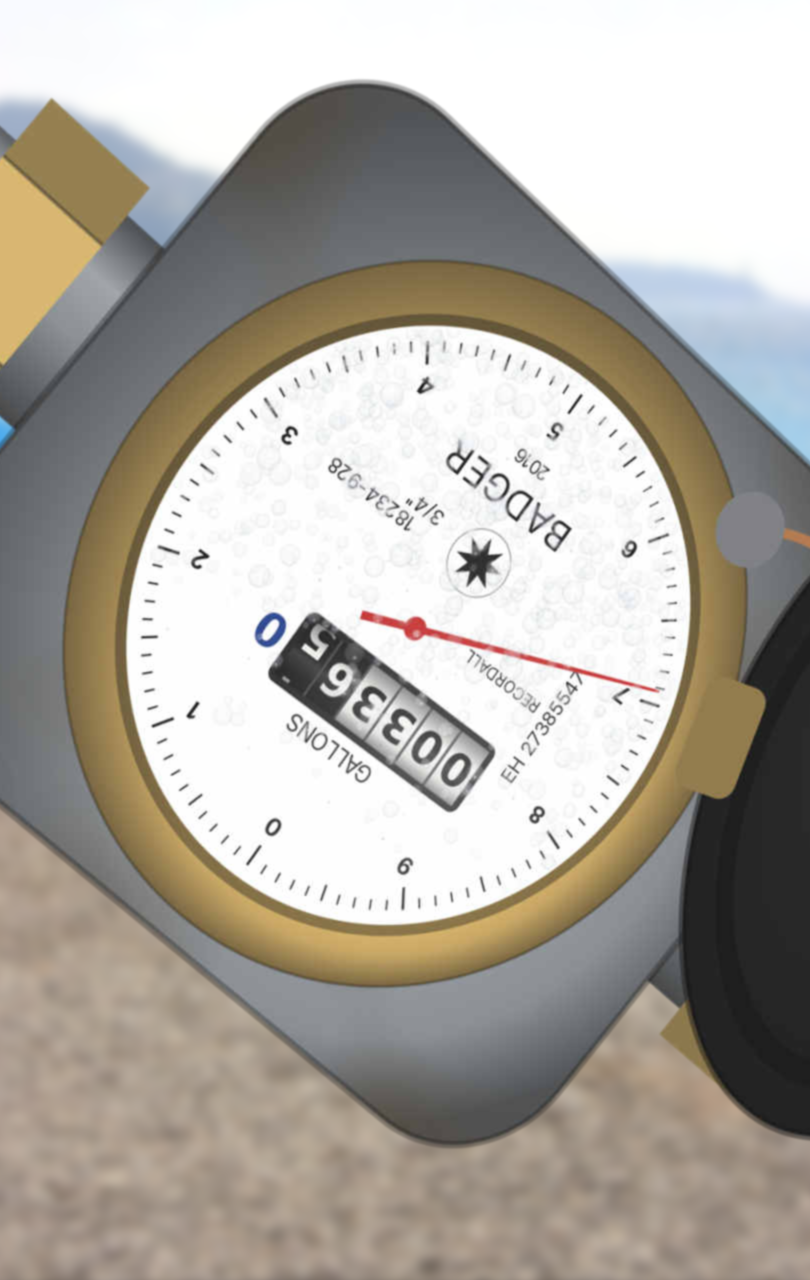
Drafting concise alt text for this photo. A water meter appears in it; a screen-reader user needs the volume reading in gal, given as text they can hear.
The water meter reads 33646.9 gal
